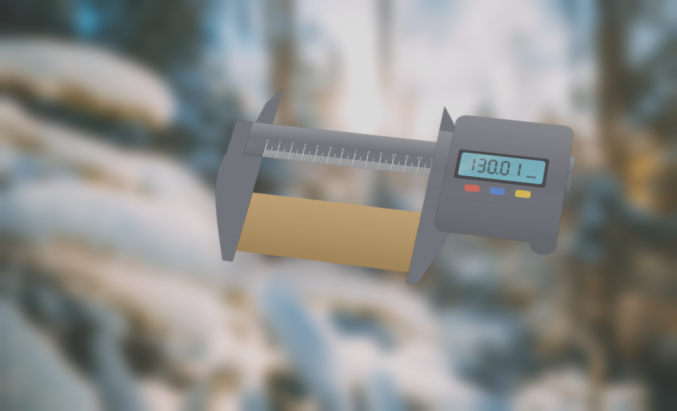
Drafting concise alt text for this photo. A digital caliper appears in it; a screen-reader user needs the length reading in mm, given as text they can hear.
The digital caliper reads 130.01 mm
